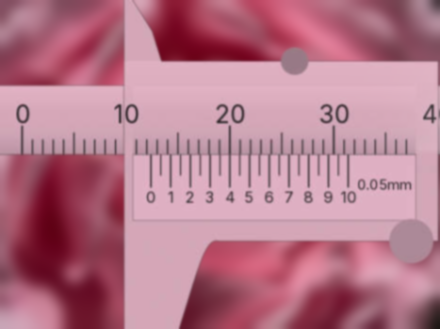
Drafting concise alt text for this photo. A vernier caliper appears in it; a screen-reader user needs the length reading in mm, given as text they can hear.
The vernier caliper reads 12.4 mm
